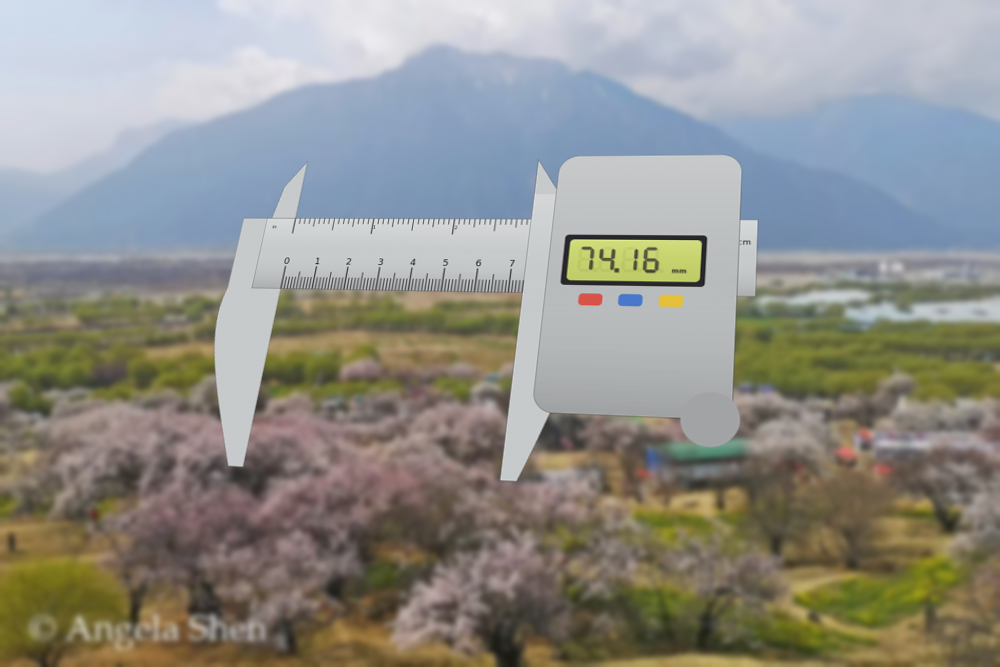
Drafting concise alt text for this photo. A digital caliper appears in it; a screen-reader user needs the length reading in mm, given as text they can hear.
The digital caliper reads 74.16 mm
